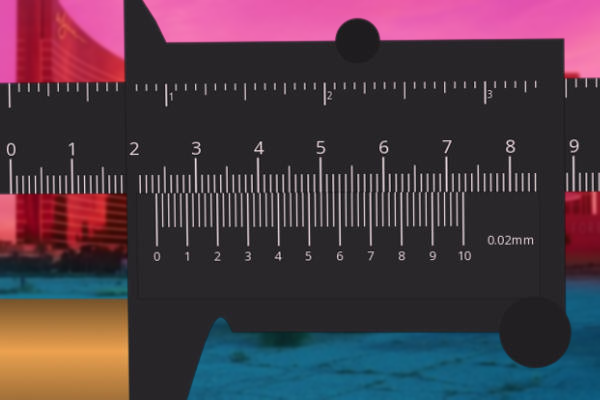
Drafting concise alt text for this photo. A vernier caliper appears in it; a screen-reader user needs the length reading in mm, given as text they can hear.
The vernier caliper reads 23.6 mm
